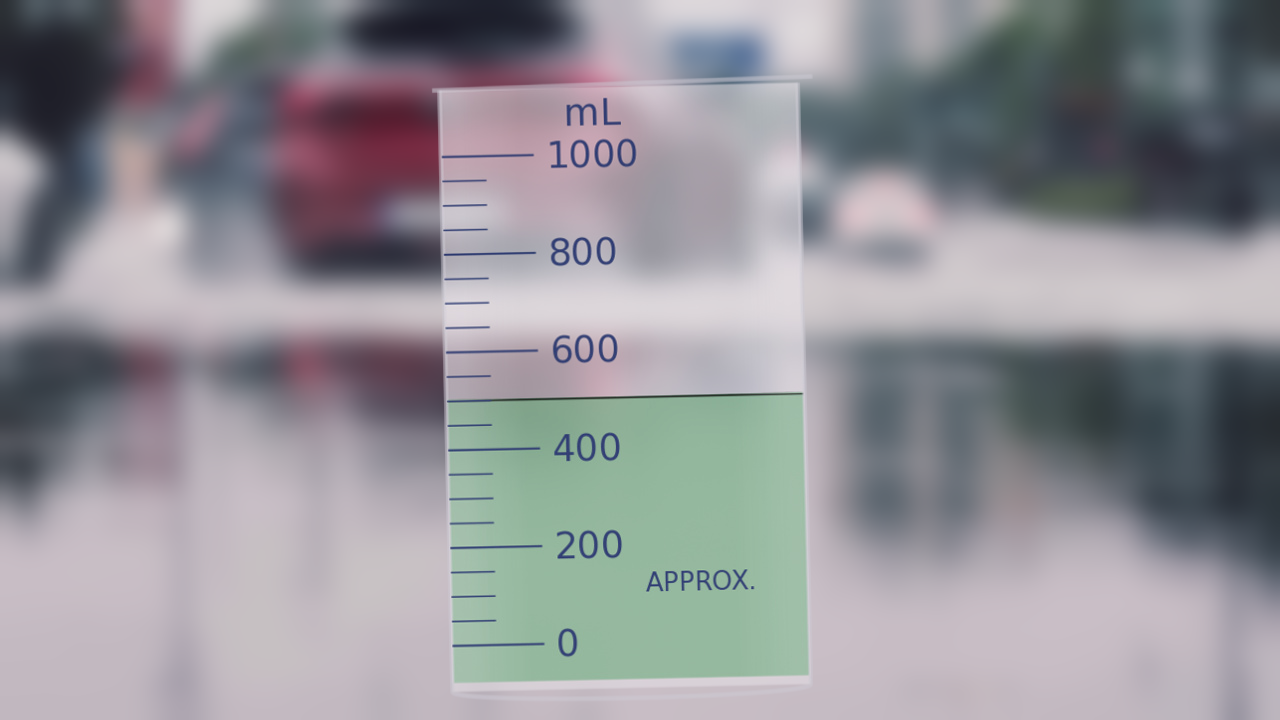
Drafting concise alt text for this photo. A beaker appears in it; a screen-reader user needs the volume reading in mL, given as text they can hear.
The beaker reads 500 mL
